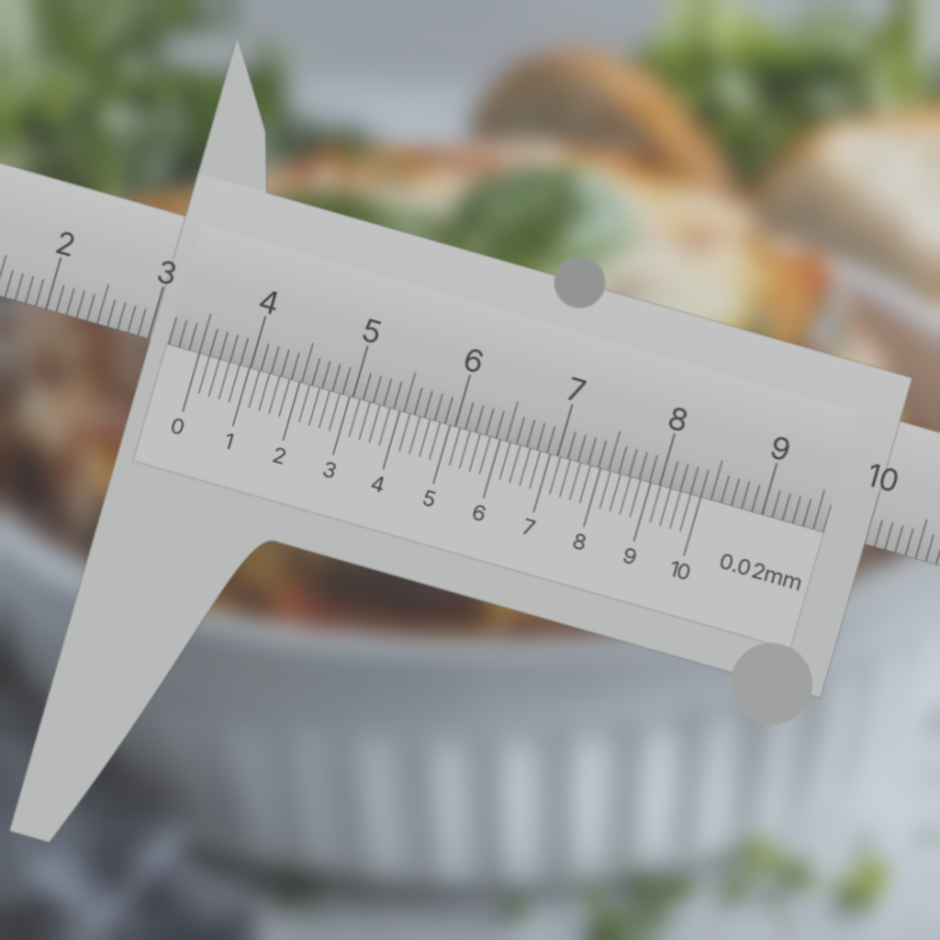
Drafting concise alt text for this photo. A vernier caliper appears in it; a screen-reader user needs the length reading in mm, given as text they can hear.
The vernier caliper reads 35.0 mm
